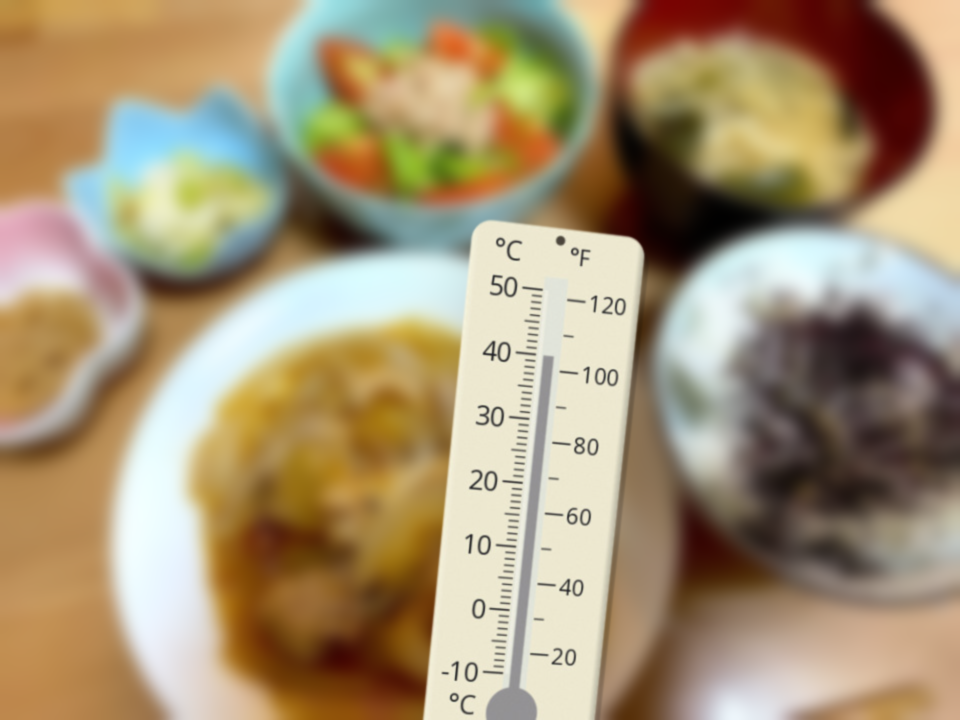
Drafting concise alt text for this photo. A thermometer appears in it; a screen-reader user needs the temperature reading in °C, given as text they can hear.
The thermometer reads 40 °C
